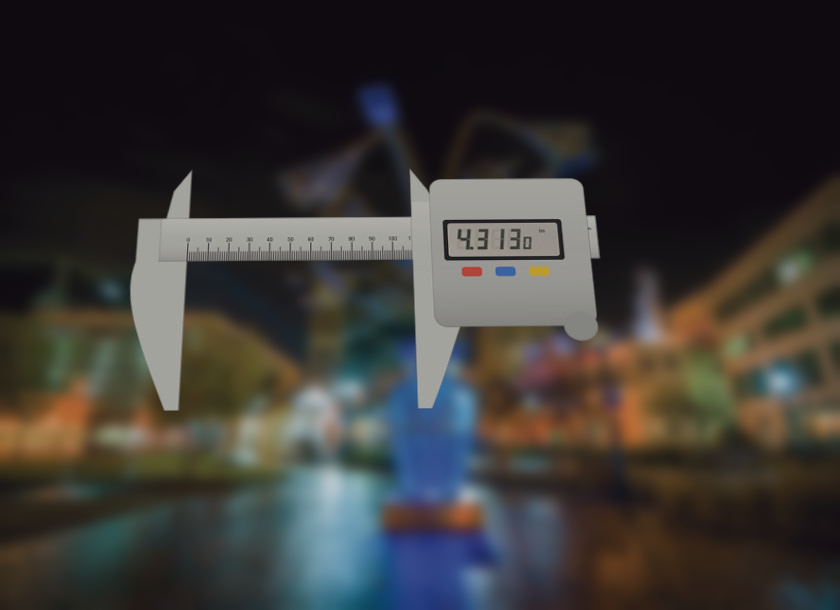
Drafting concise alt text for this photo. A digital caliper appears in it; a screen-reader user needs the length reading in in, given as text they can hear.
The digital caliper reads 4.3130 in
